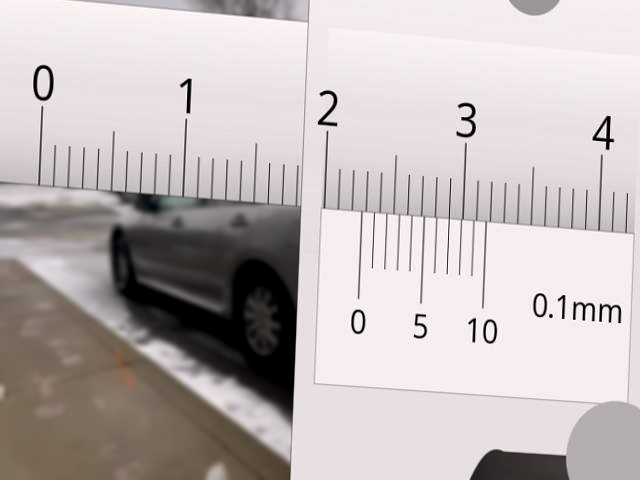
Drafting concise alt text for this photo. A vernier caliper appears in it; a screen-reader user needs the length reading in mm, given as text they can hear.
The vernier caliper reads 22.7 mm
